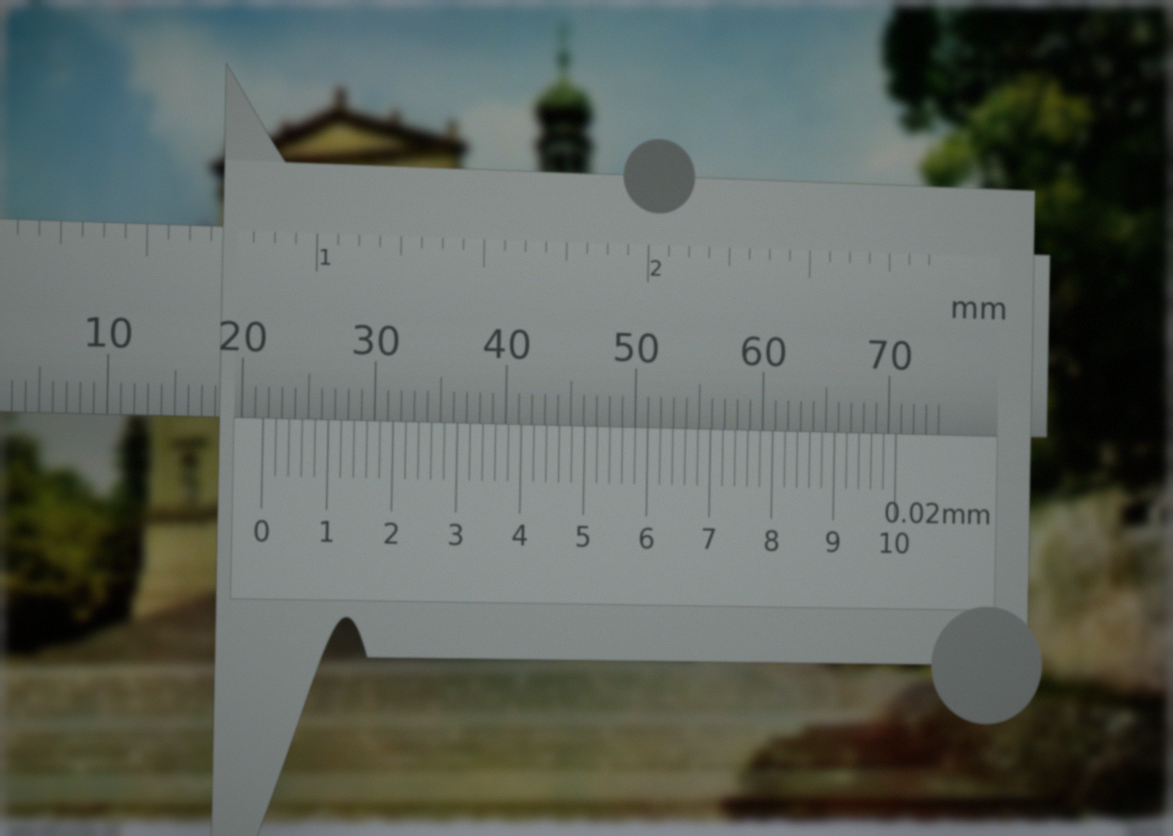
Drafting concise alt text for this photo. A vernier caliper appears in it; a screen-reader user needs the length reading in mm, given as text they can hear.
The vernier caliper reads 21.6 mm
